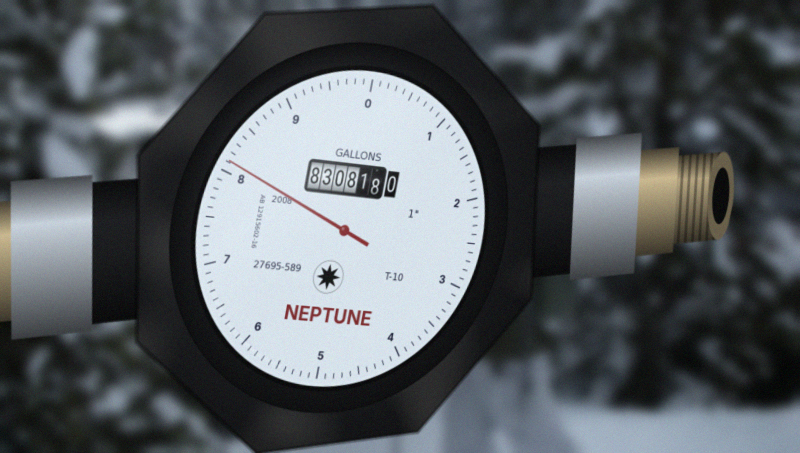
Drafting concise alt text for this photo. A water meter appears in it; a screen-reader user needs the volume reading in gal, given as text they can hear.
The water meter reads 8308178.1 gal
